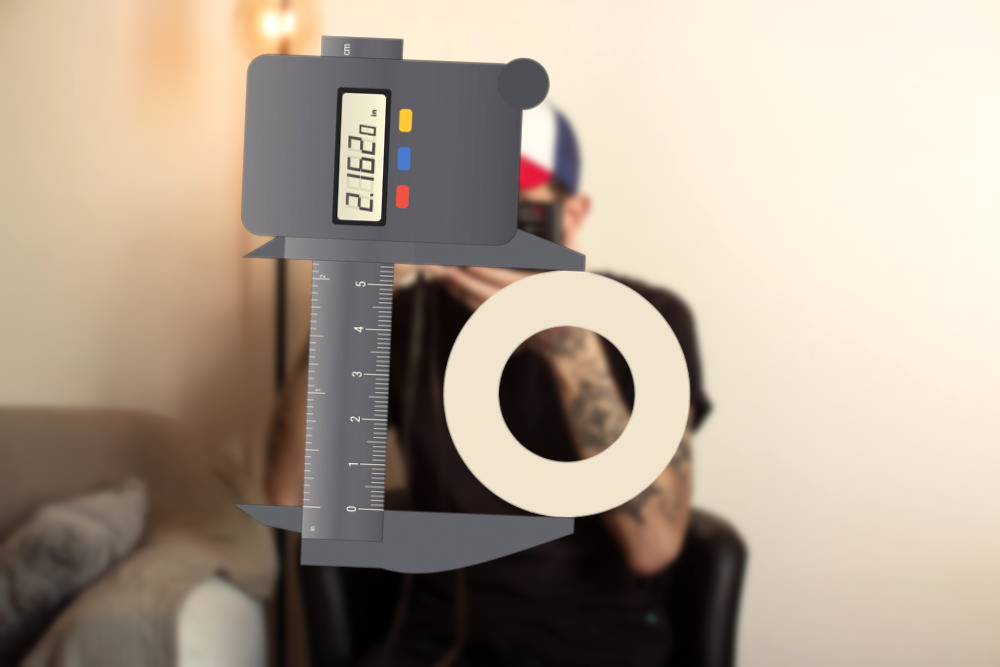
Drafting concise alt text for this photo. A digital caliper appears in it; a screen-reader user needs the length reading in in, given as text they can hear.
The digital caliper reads 2.1620 in
